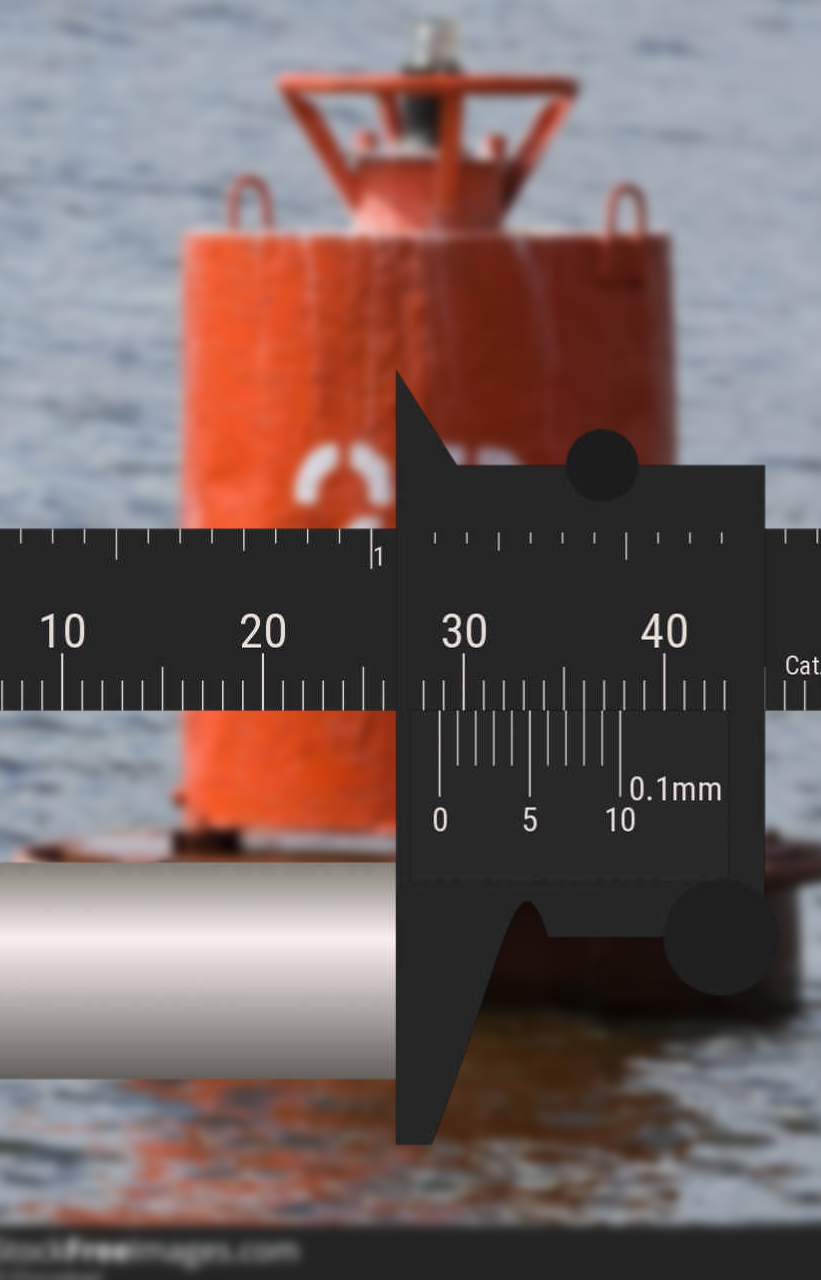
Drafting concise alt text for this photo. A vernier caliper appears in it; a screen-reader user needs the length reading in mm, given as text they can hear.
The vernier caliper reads 28.8 mm
